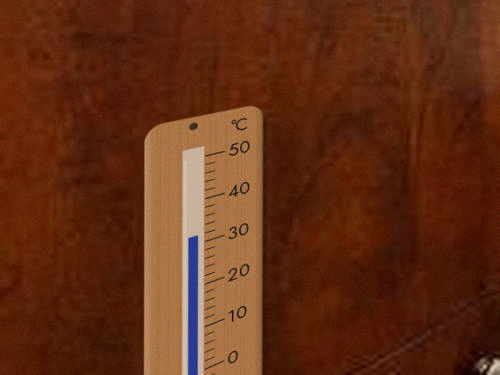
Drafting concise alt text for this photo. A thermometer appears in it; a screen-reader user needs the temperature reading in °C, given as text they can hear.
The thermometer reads 32 °C
